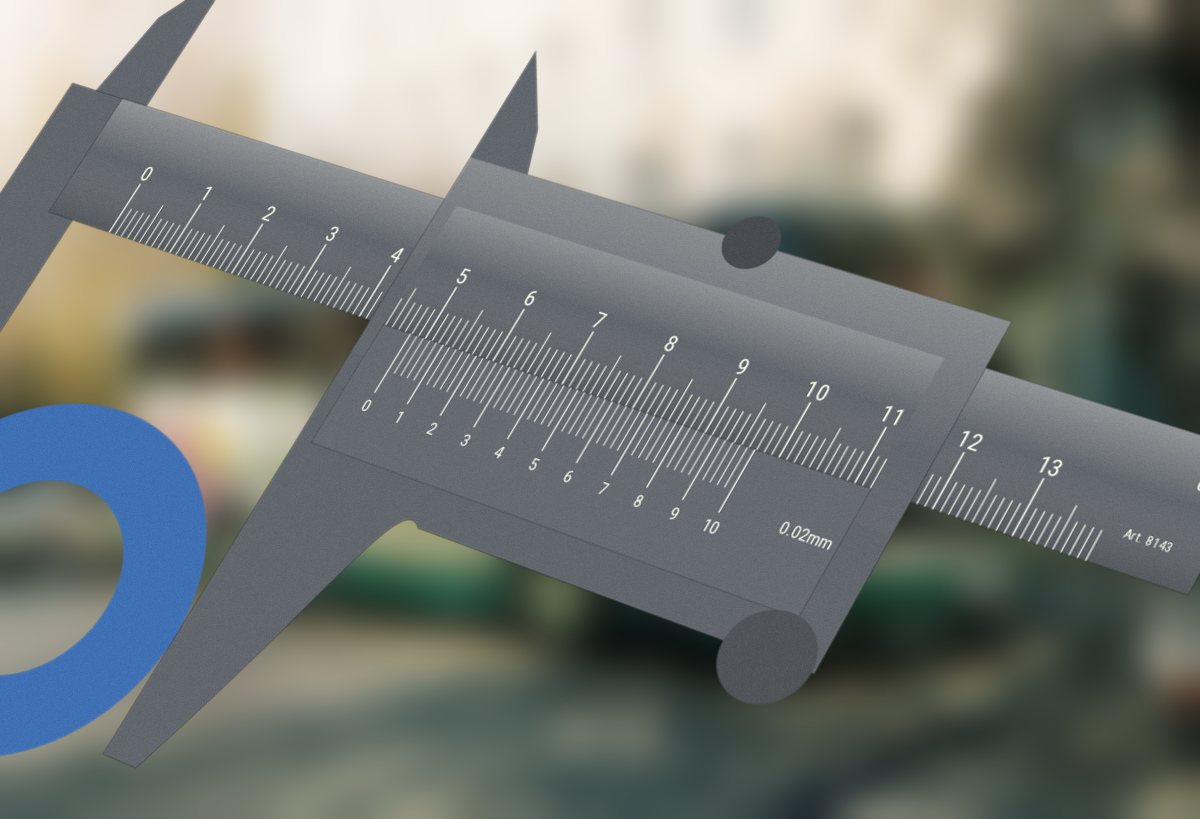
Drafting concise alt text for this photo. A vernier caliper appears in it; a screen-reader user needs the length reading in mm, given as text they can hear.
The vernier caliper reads 47.8 mm
